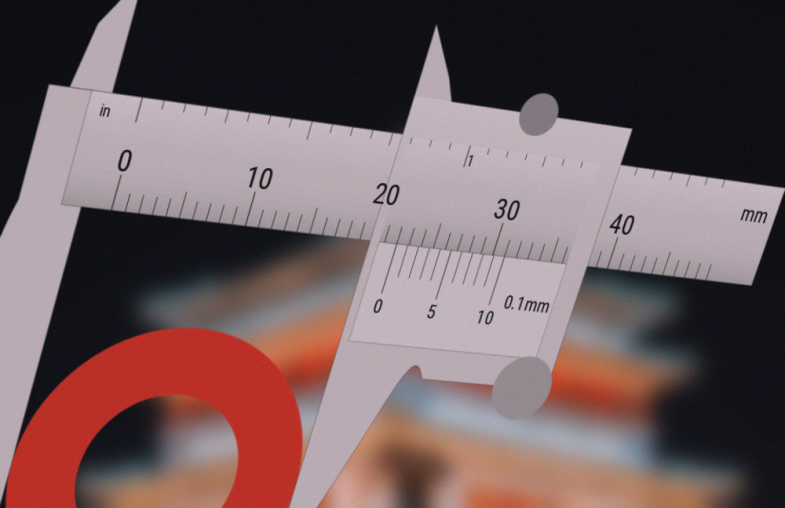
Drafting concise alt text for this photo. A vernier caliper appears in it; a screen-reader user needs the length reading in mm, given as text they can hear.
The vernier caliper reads 22.0 mm
